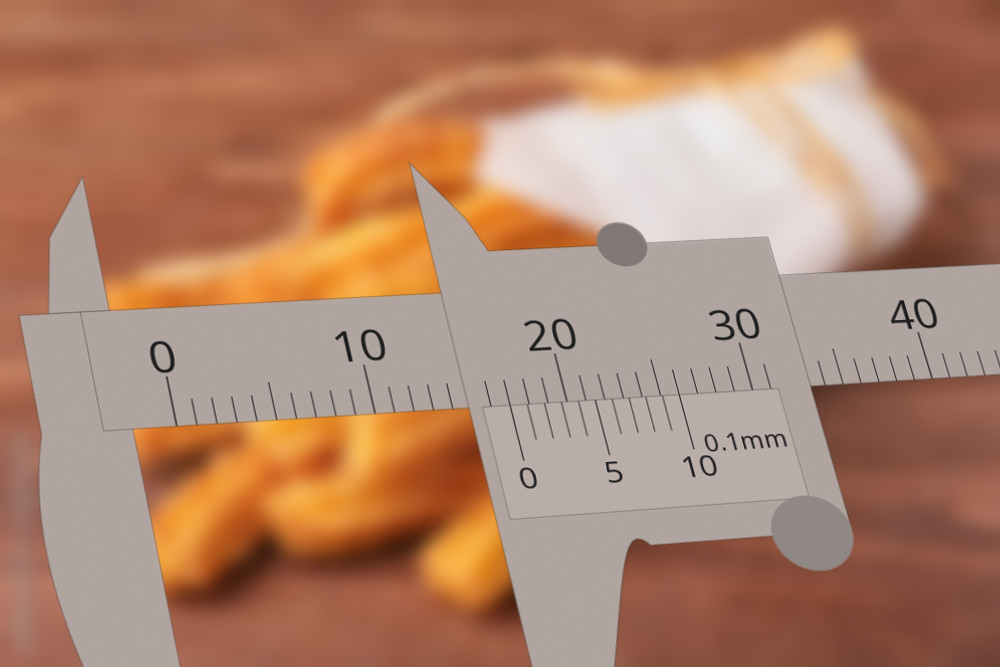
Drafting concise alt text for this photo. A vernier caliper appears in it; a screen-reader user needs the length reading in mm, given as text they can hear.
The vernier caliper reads 17.0 mm
